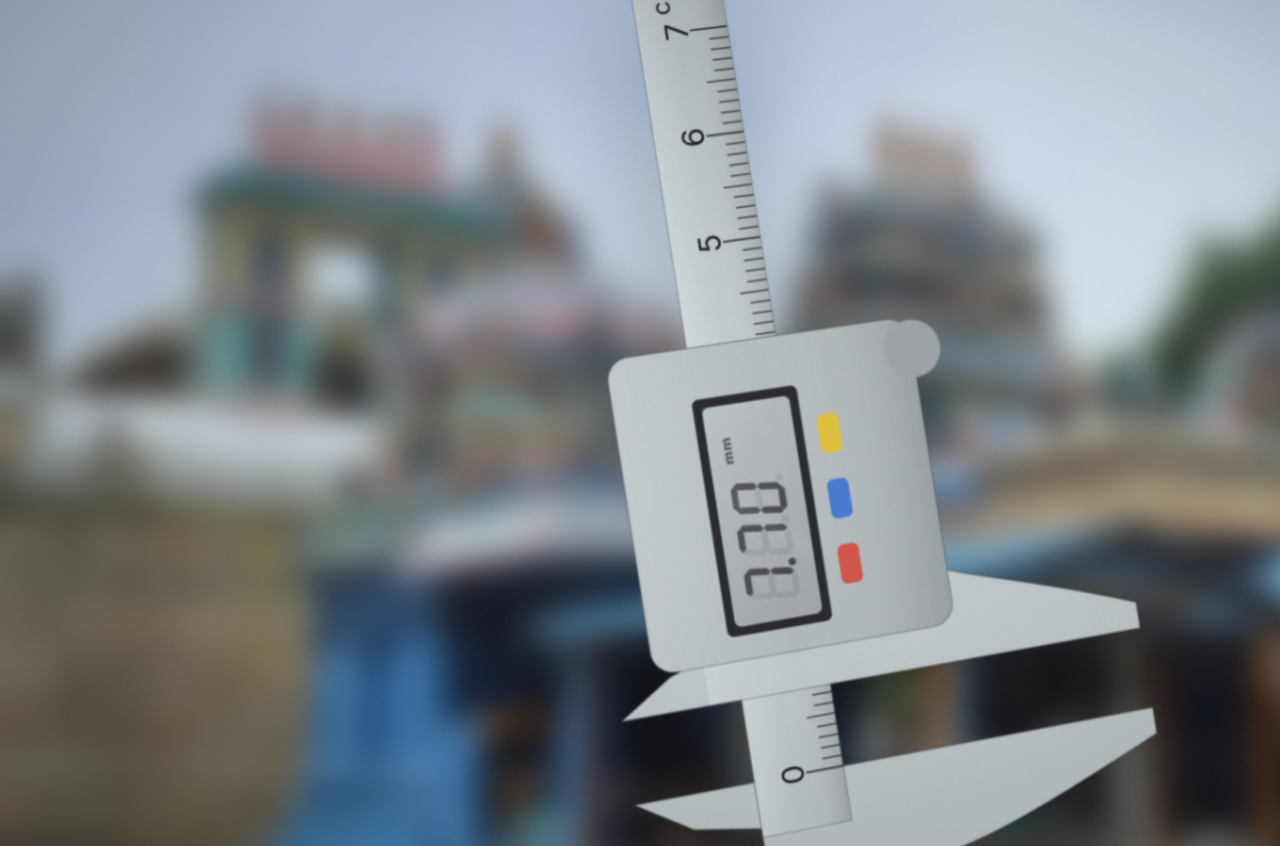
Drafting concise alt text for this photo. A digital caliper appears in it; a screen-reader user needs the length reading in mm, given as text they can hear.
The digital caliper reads 7.70 mm
